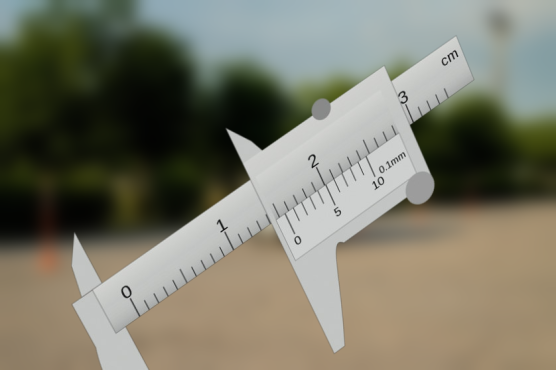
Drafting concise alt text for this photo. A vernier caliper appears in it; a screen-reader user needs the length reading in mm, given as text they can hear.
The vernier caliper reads 15.6 mm
